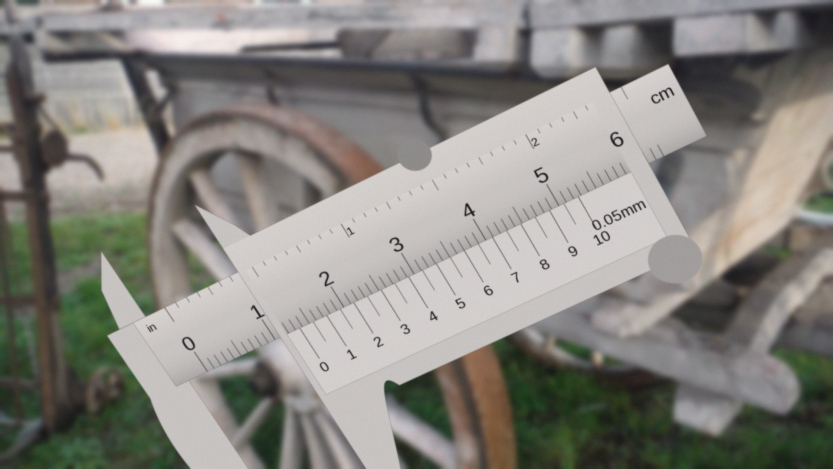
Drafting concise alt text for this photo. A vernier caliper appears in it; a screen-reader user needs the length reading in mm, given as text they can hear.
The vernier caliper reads 13.6 mm
